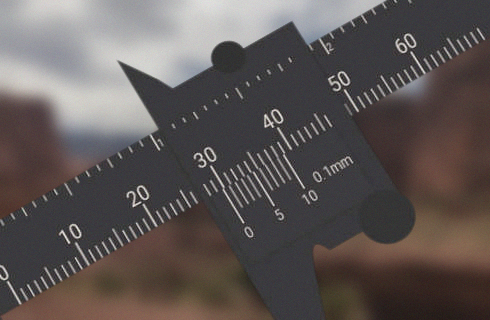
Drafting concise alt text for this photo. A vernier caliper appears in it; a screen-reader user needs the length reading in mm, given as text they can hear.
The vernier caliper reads 29.8 mm
